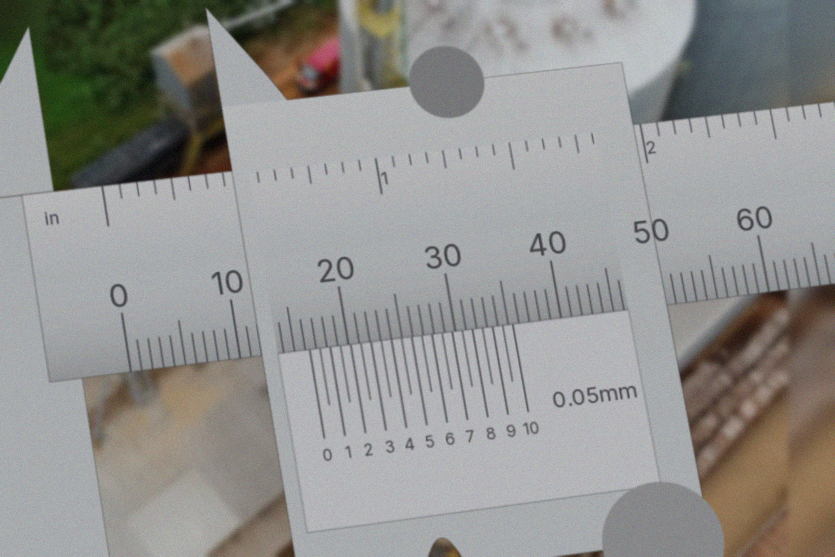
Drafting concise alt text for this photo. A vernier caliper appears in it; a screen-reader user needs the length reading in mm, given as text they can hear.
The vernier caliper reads 16.4 mm
